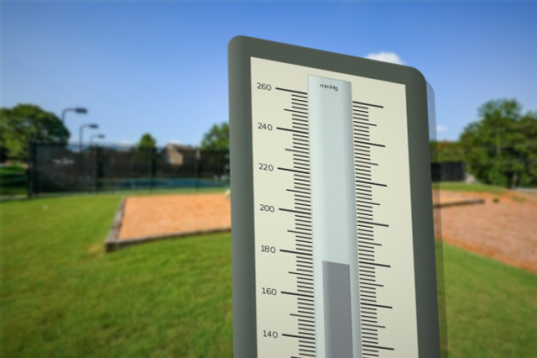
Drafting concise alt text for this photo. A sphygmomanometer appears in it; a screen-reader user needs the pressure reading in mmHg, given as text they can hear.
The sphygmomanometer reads 178 mmHg
